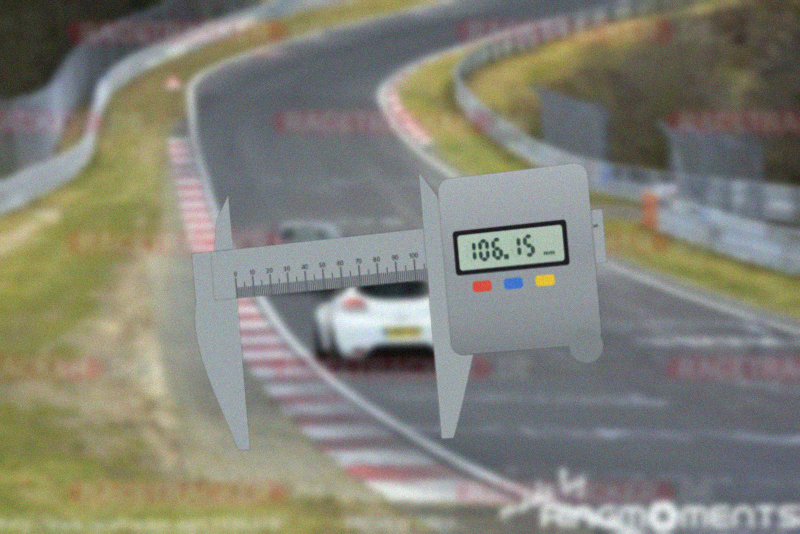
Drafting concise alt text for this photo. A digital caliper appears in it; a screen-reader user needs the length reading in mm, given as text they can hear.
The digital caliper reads 106.15 mm
